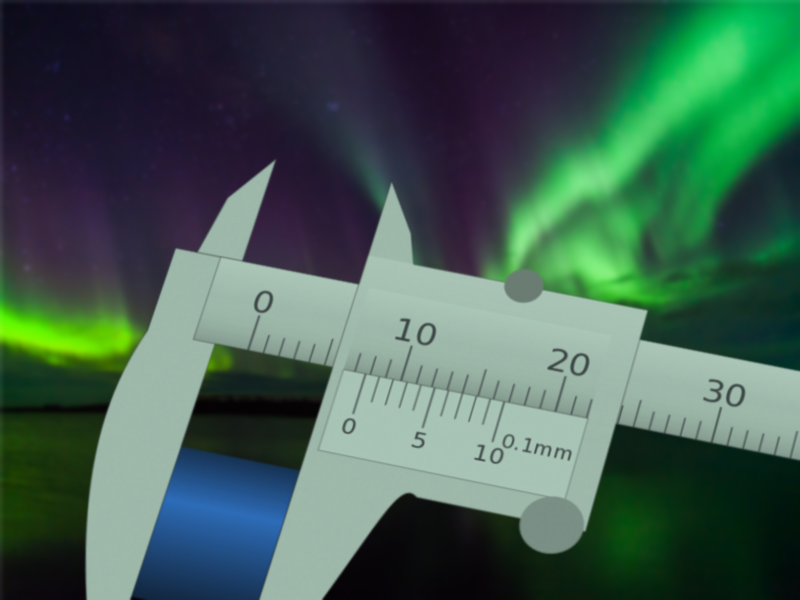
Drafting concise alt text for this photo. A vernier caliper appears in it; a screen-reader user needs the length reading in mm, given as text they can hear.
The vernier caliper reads 7.7 mm
